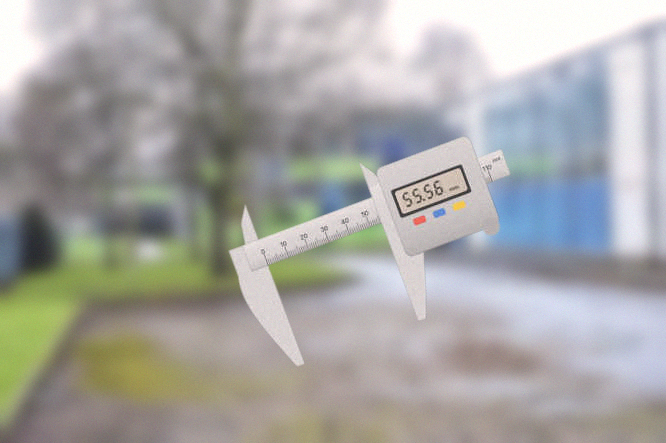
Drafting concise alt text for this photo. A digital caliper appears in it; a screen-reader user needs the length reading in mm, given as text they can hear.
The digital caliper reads 55.56 mm
